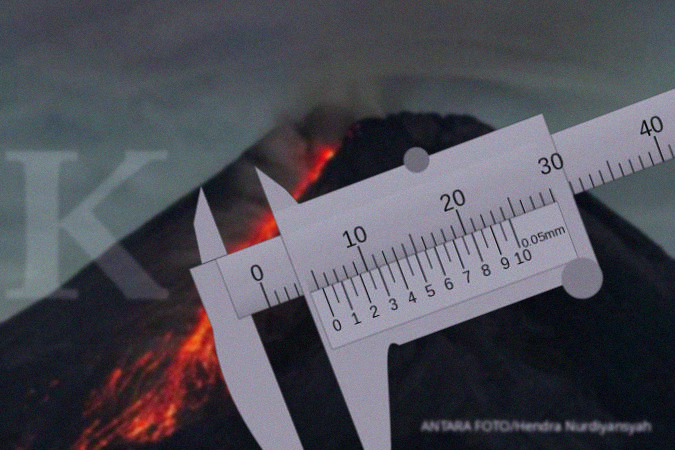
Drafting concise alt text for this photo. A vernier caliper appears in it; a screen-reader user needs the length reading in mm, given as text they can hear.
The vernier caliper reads 5.4 mm
